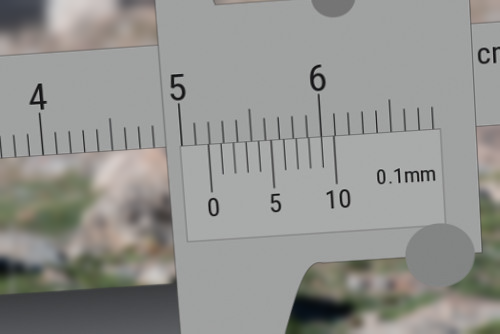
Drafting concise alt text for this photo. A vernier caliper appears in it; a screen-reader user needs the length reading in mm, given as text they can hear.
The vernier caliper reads 51.9 mm
